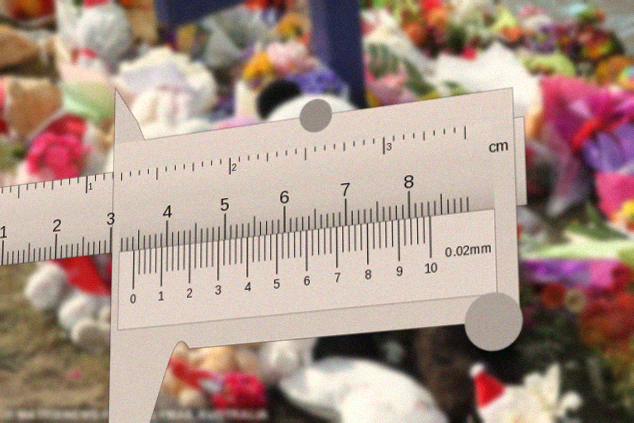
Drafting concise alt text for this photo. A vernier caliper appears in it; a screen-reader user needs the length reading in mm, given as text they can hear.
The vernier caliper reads 34.2 mm
